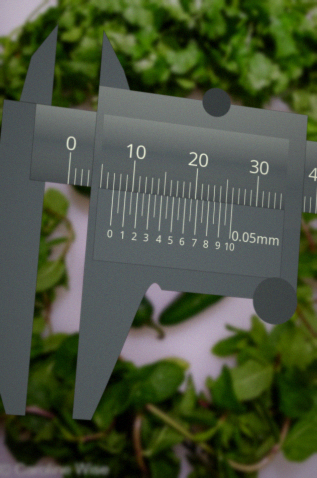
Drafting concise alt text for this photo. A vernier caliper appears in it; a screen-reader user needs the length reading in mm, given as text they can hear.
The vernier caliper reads 7.0 mm
